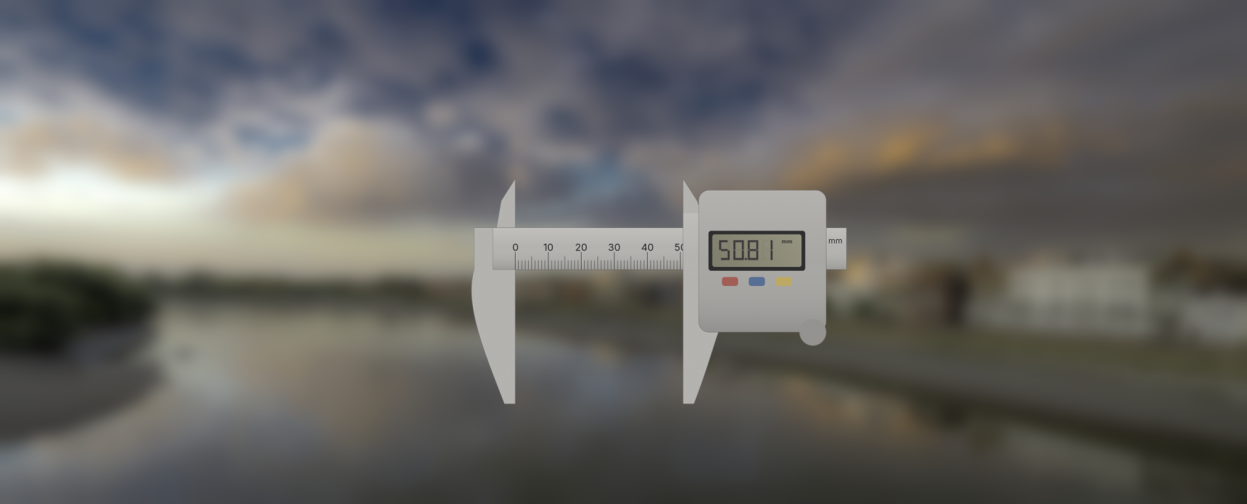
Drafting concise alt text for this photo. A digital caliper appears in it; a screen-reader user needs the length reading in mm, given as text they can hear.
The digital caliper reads 50.81 mm
